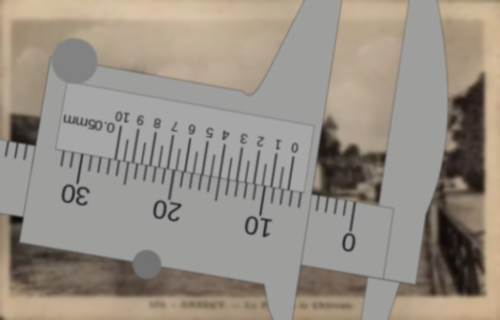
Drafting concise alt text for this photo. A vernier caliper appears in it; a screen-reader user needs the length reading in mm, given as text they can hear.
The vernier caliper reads 7.4 mm
